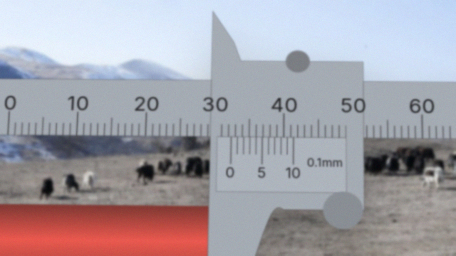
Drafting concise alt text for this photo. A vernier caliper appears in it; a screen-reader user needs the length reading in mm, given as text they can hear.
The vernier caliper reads 32.4 mm
